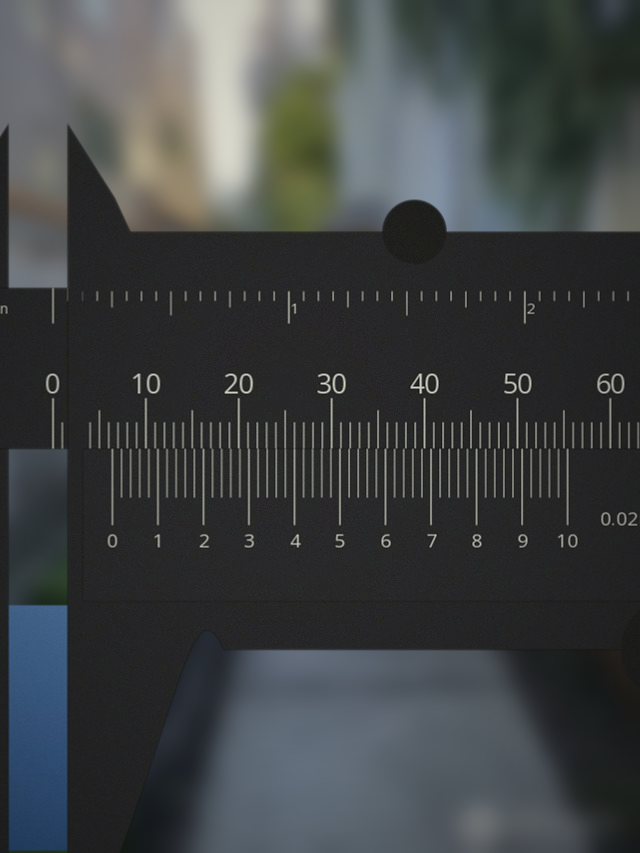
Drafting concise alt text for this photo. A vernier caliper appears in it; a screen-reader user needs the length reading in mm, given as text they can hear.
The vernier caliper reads 6.4 mm
